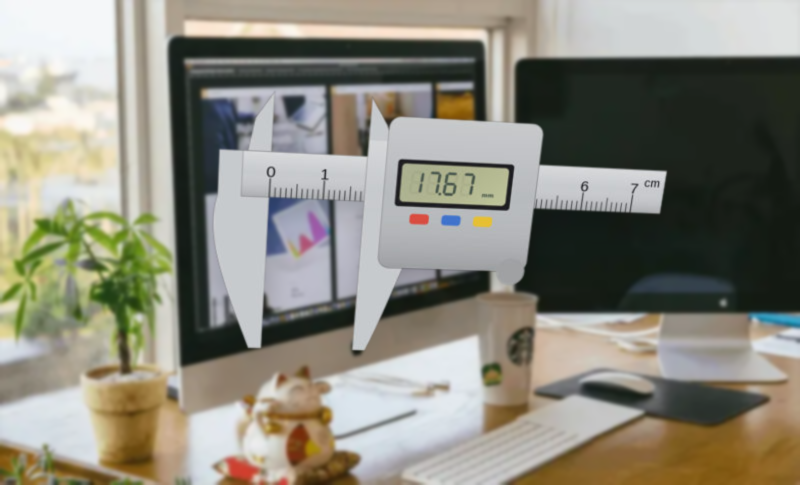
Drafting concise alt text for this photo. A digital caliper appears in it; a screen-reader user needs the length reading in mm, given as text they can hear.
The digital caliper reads 17.67 mm
